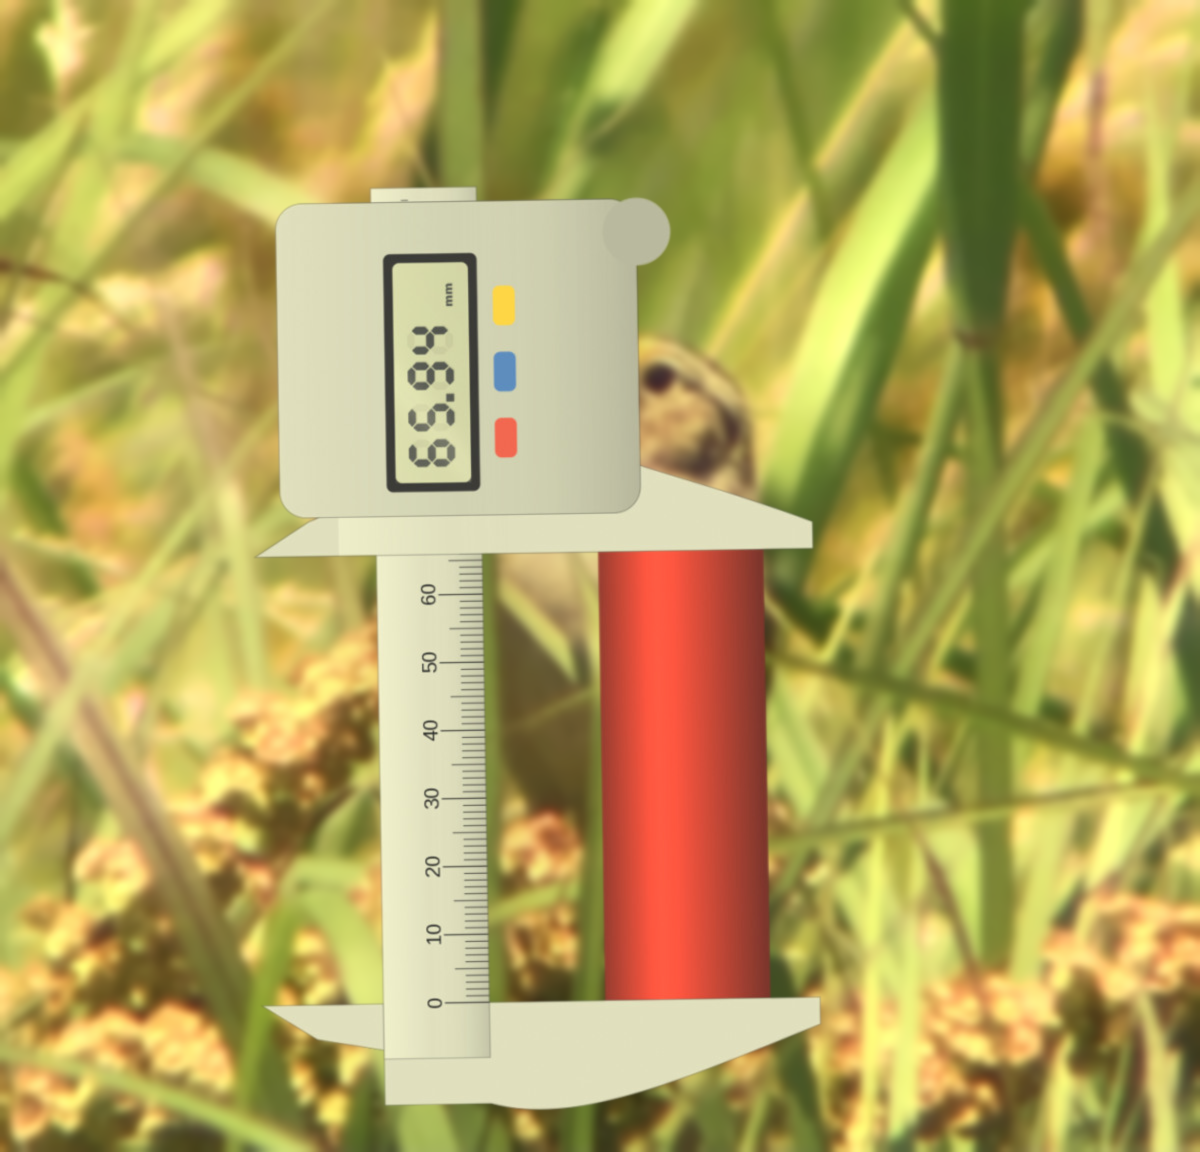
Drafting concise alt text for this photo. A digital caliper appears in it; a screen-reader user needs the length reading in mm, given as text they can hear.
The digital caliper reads 65.94 mm
